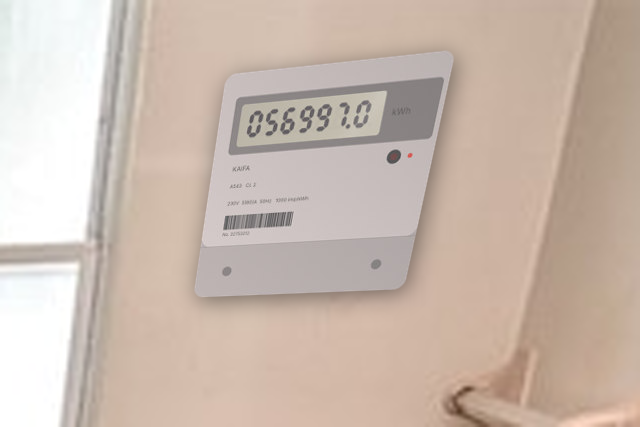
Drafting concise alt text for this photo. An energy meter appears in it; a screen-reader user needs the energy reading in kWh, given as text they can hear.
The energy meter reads 56997.0 kWh
